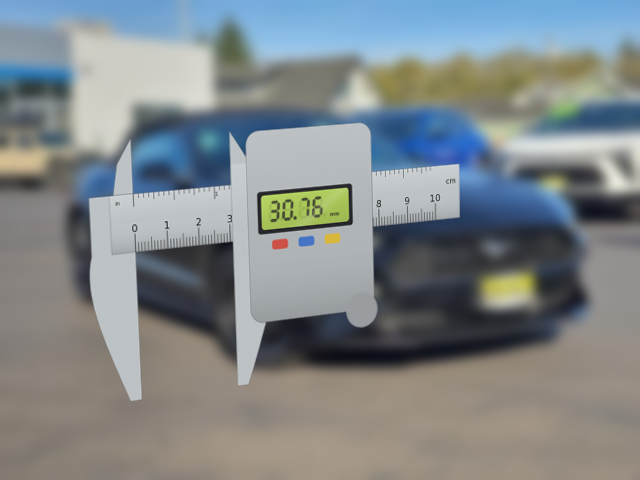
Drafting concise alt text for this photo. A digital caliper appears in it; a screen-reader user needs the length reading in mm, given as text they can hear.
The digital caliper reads 30.76 mm
